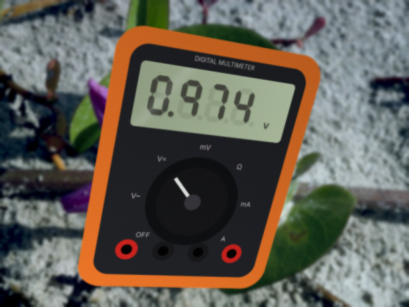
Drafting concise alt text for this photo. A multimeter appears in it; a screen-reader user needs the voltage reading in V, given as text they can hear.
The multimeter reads 0.974 V
